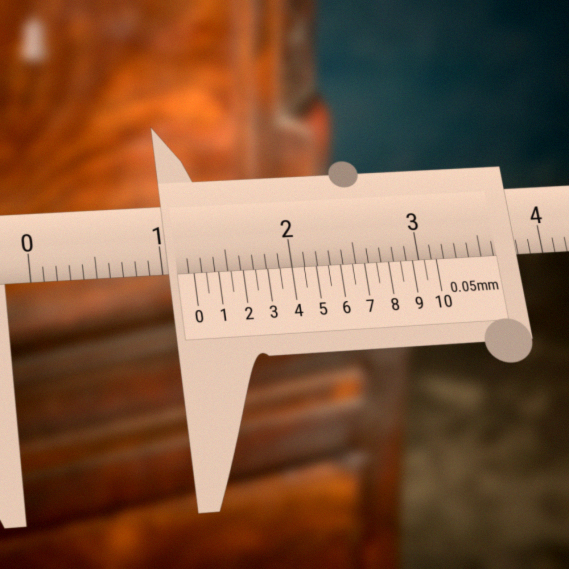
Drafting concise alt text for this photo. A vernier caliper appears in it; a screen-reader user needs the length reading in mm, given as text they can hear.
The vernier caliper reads 12.4 mm
